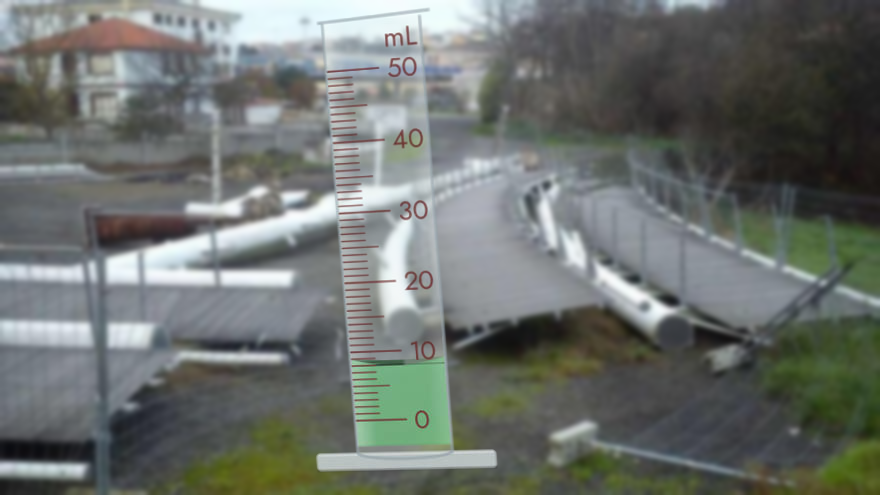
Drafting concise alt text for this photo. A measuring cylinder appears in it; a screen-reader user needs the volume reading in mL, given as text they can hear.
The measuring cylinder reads 8 mL
